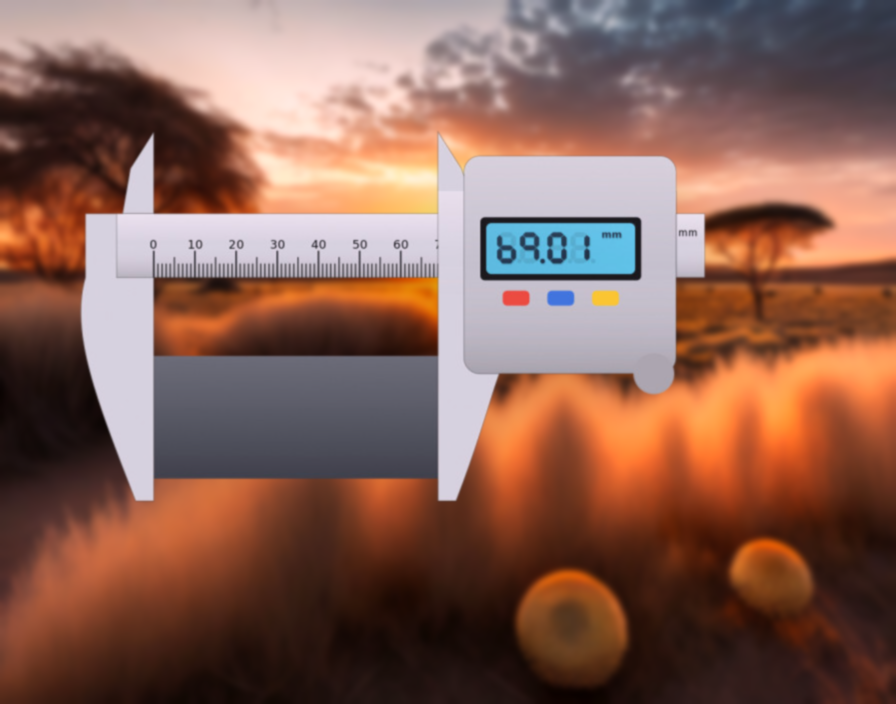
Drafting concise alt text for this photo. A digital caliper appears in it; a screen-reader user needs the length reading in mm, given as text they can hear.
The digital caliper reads 69.01 mm
